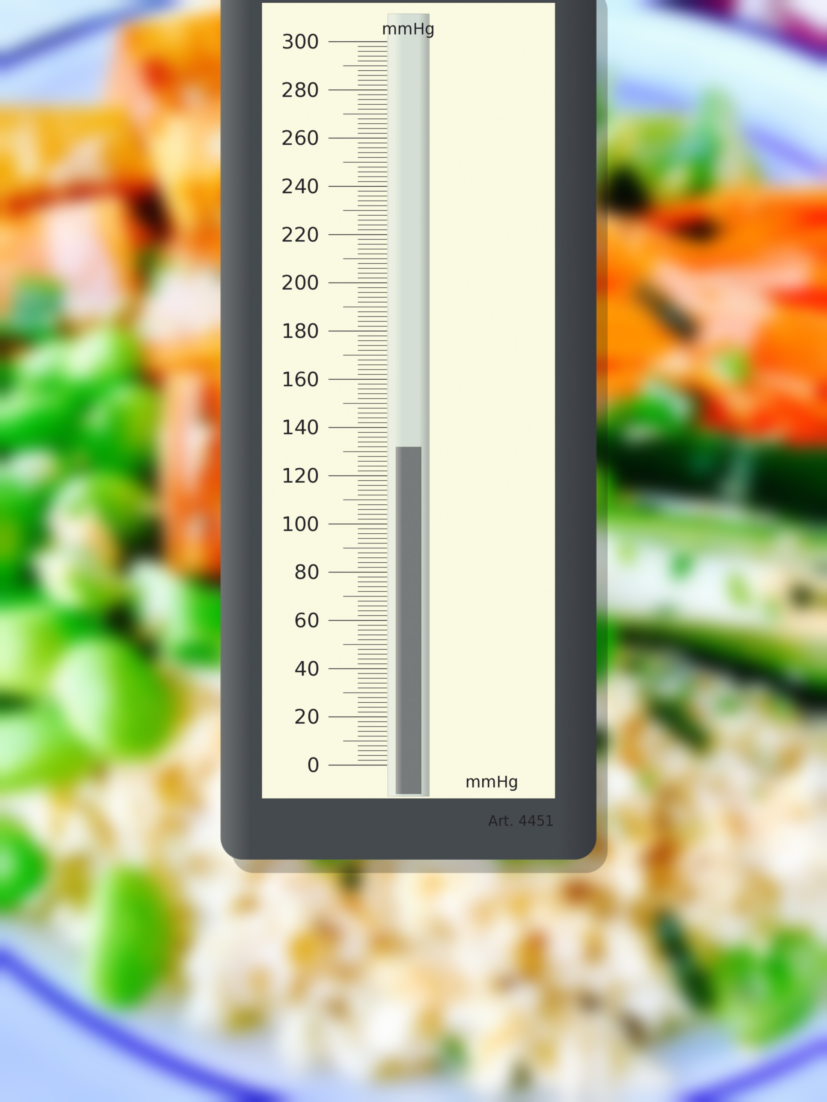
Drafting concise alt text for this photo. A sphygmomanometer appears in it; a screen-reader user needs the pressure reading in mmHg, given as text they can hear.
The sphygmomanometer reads 132 mmHg
